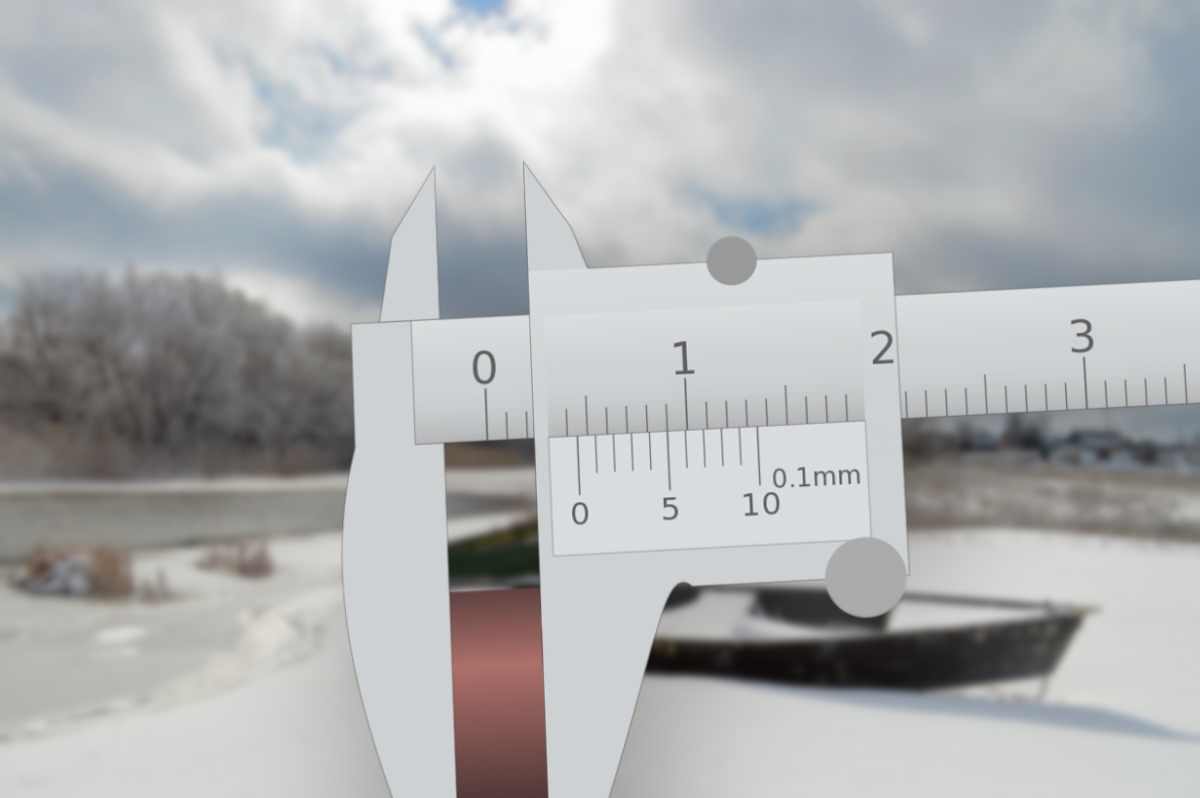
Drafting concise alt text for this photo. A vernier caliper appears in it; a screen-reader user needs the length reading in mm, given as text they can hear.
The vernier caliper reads 4.5 mm
